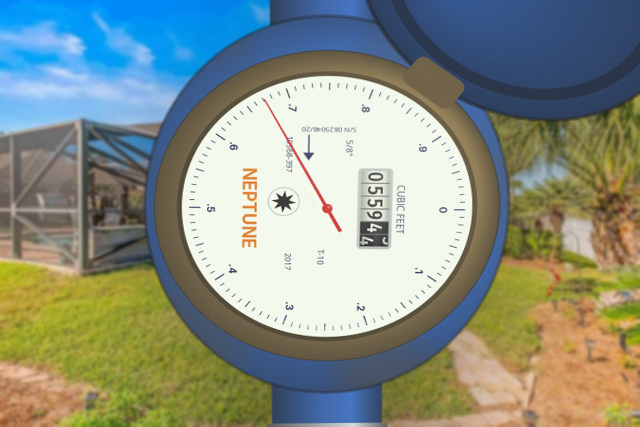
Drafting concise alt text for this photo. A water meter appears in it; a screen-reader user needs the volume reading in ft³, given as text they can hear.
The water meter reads 55943.67 ft³
